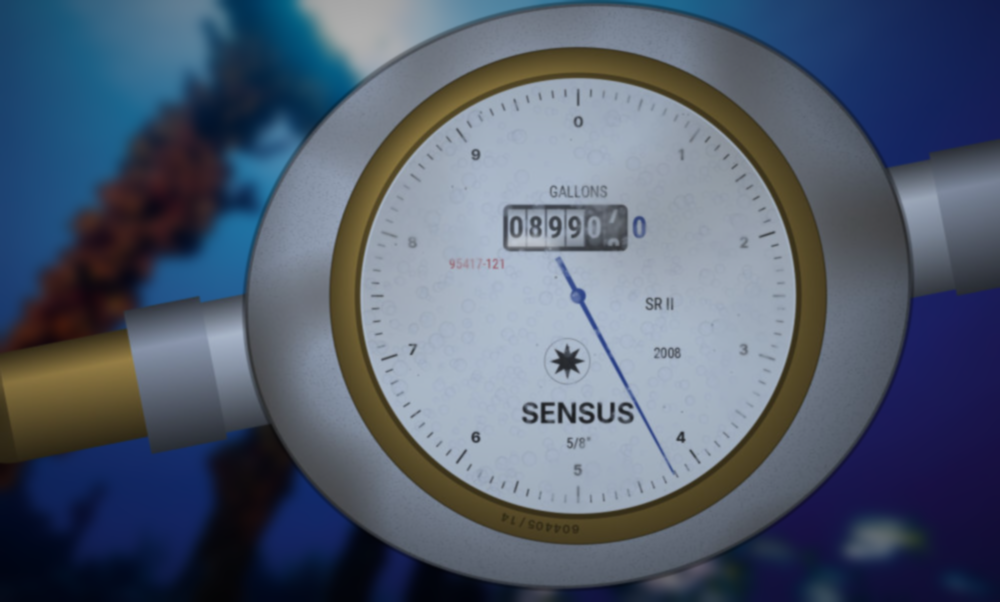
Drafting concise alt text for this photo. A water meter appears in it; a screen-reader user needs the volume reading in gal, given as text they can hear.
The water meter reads 899074.2 gal
